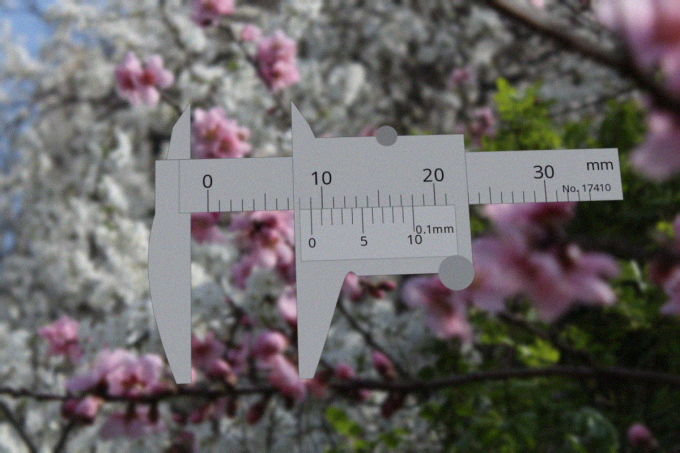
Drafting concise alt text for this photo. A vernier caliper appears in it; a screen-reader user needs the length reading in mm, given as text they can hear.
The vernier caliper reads 9.0 mm
